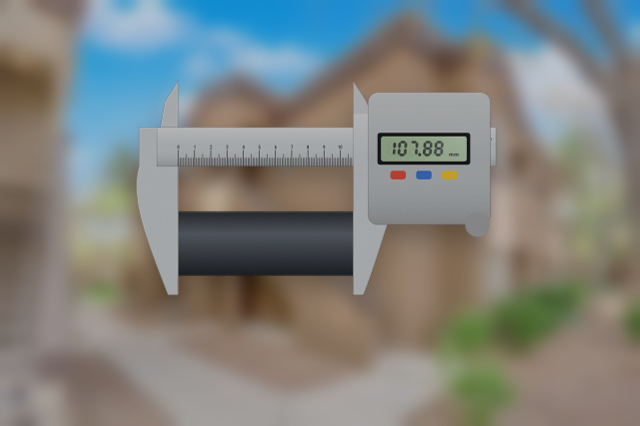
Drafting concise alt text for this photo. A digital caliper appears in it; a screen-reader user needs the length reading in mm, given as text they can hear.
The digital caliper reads 107.88 mm
